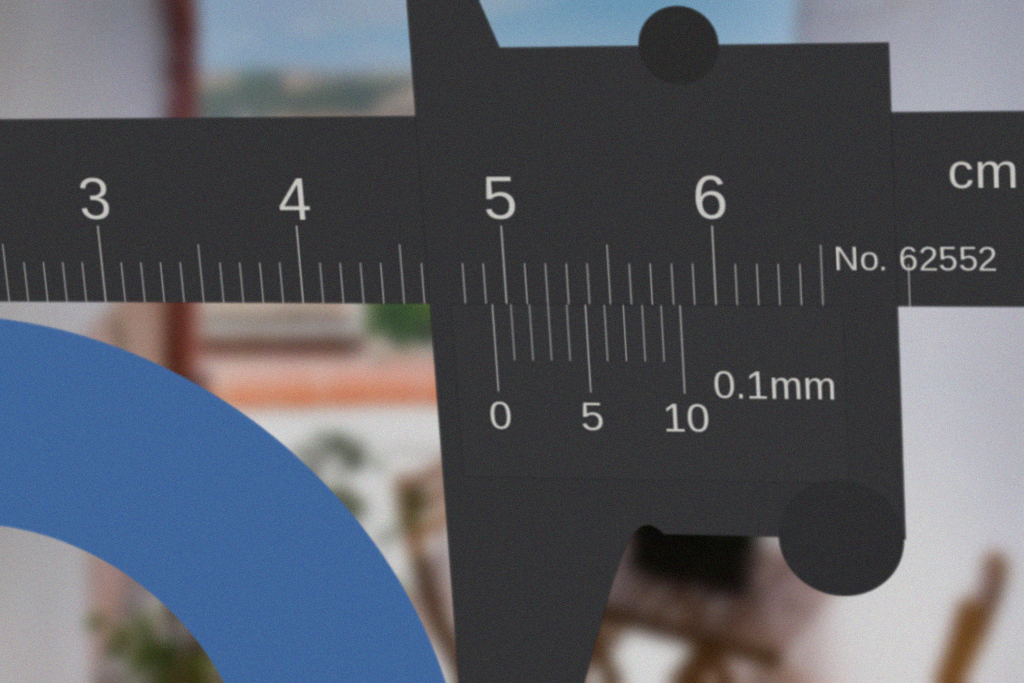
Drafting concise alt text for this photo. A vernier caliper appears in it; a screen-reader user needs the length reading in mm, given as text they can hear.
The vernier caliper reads 49.3 mm
